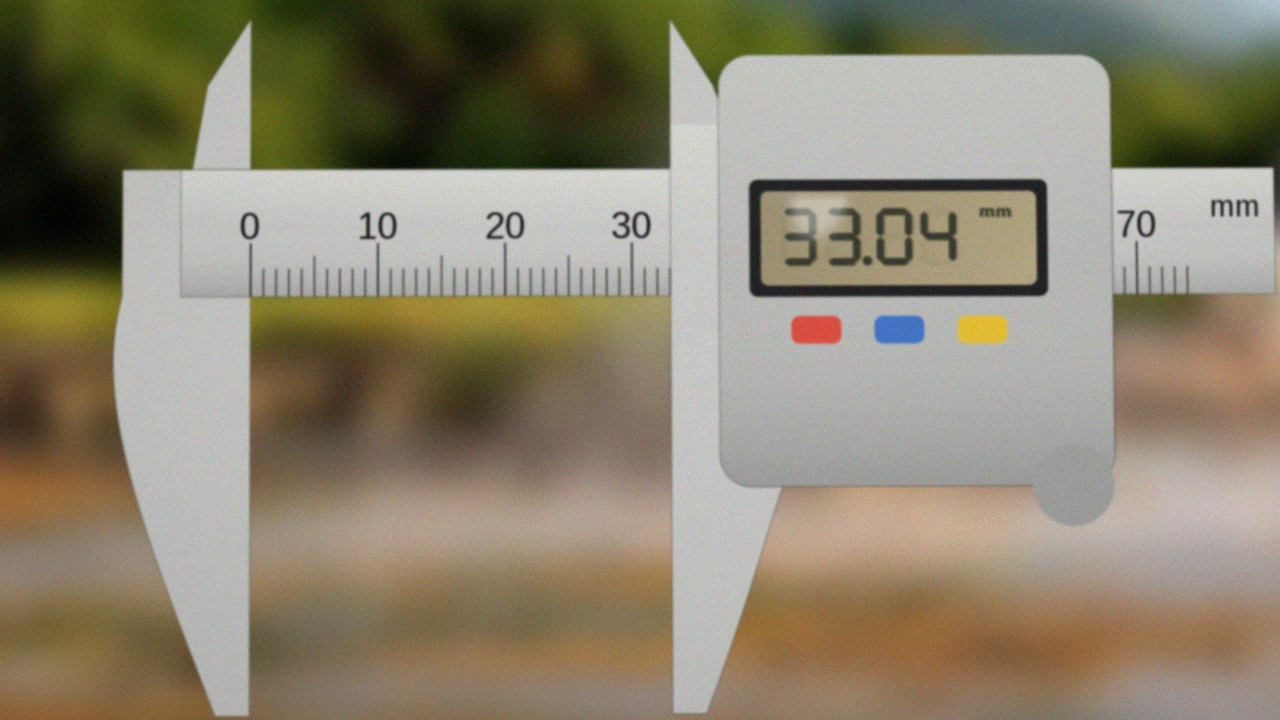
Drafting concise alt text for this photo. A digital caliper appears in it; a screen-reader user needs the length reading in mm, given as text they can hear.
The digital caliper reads 33.04 mm
